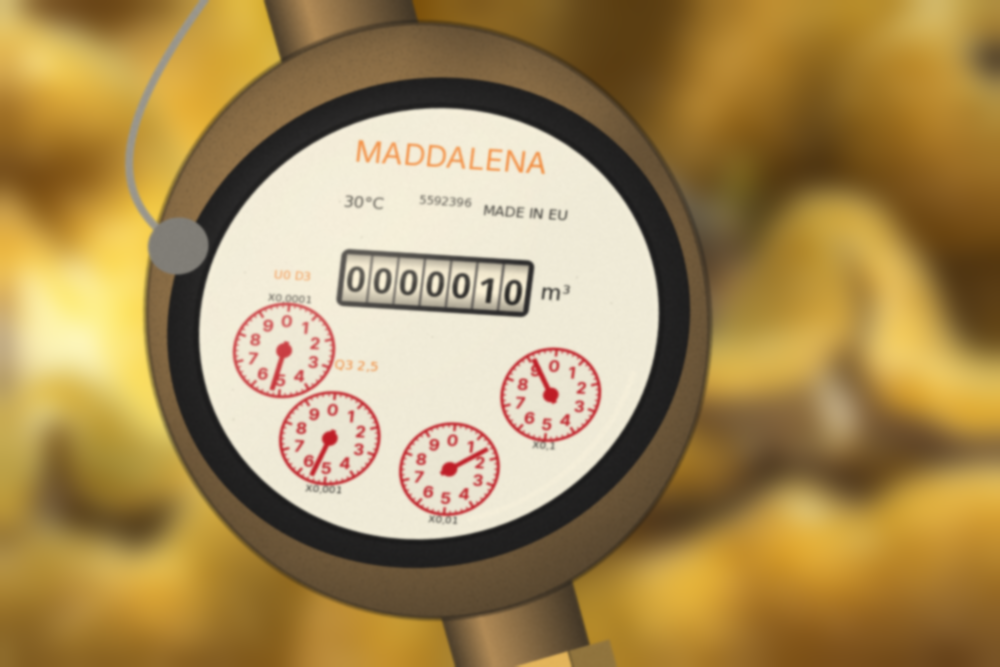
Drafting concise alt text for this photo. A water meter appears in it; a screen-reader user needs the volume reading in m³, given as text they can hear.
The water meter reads 9.9155 m³
